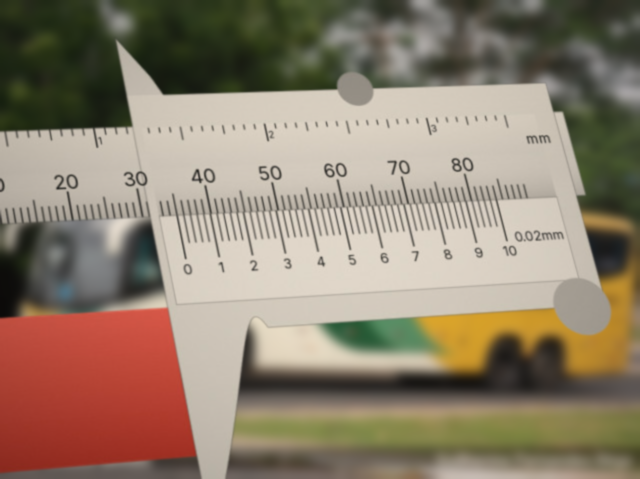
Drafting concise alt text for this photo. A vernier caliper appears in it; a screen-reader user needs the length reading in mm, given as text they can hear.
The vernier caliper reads 35.0 mm
